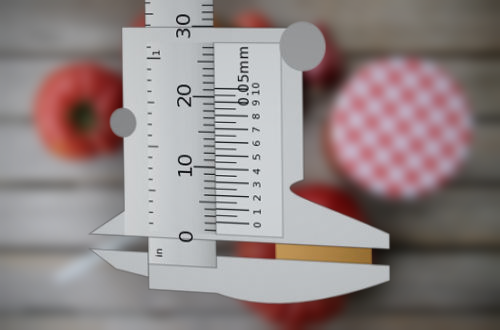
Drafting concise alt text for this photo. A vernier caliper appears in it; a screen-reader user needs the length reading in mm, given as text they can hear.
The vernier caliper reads 2.2 mm
